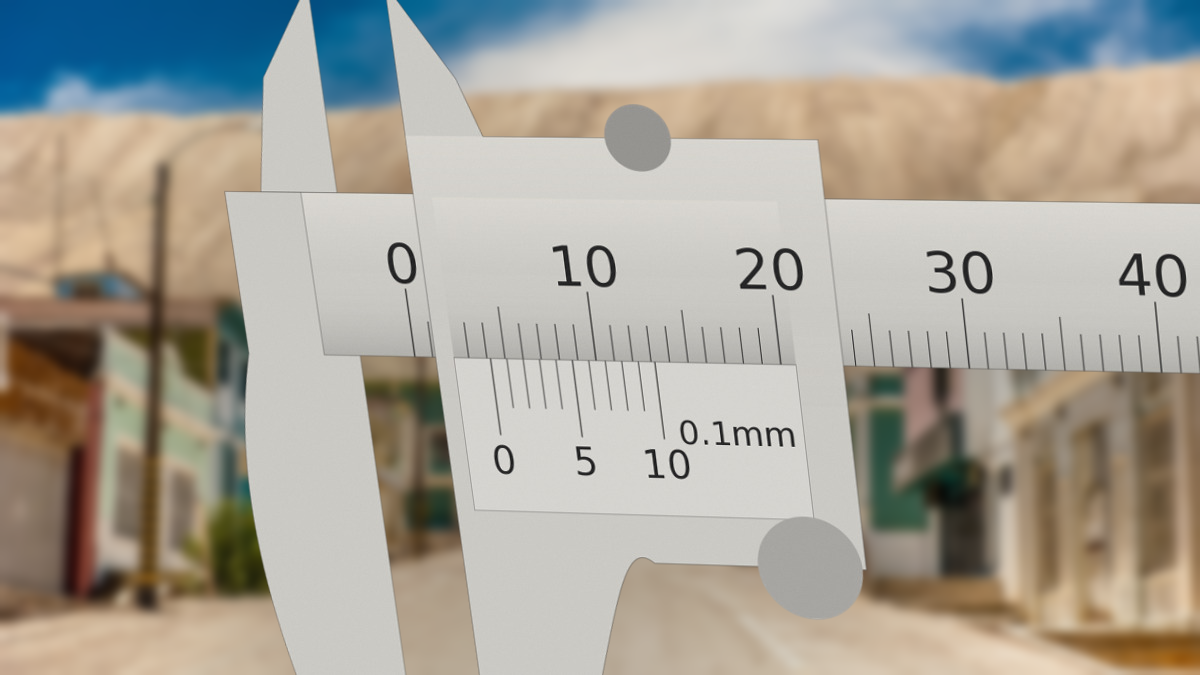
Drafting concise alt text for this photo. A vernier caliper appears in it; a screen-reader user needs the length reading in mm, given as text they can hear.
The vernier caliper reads 4.2 mm
